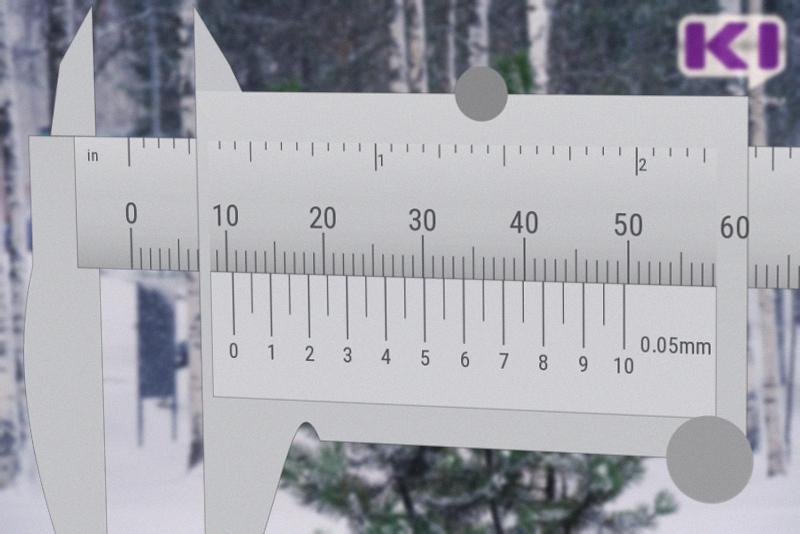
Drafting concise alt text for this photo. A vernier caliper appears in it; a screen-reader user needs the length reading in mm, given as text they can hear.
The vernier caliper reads 10.6 mm
